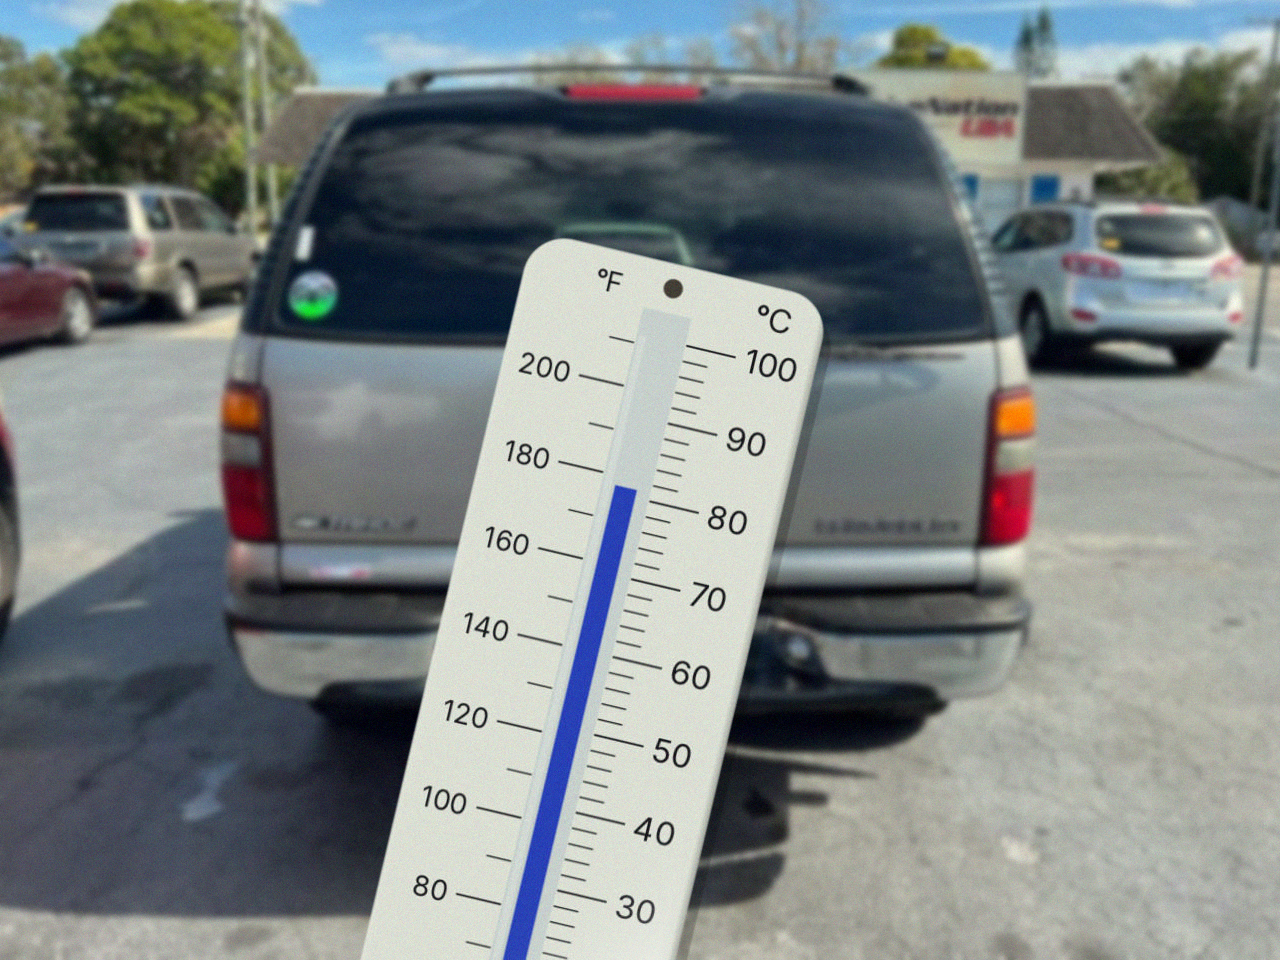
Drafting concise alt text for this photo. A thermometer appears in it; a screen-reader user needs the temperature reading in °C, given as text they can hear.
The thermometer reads 81 °C
